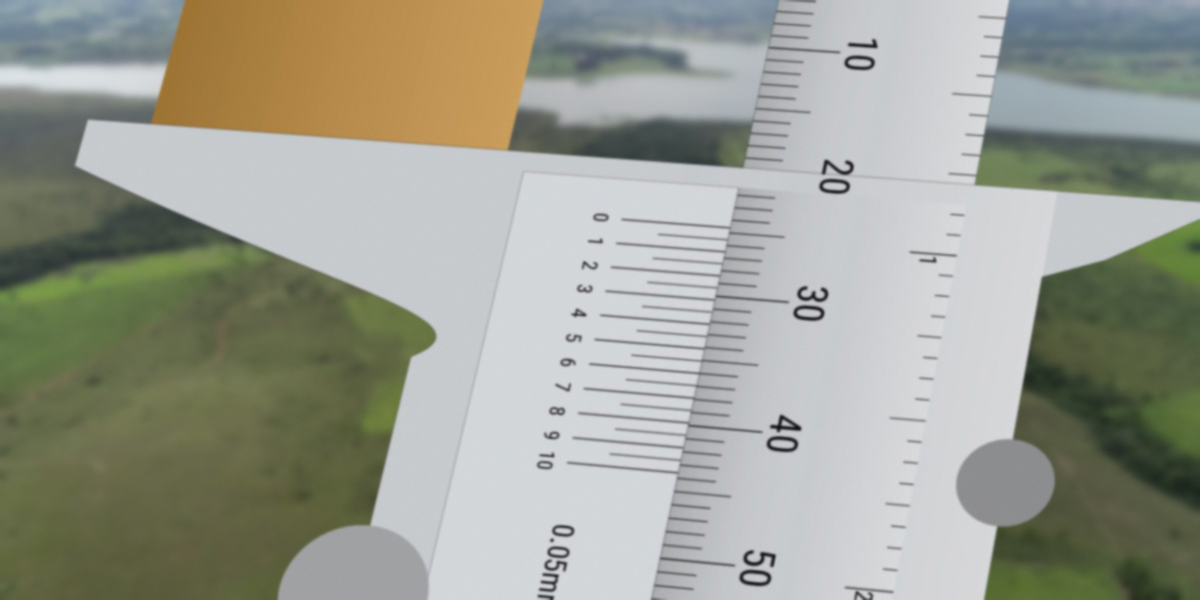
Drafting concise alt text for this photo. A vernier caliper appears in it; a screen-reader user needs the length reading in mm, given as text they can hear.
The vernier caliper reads 24.6 mm
